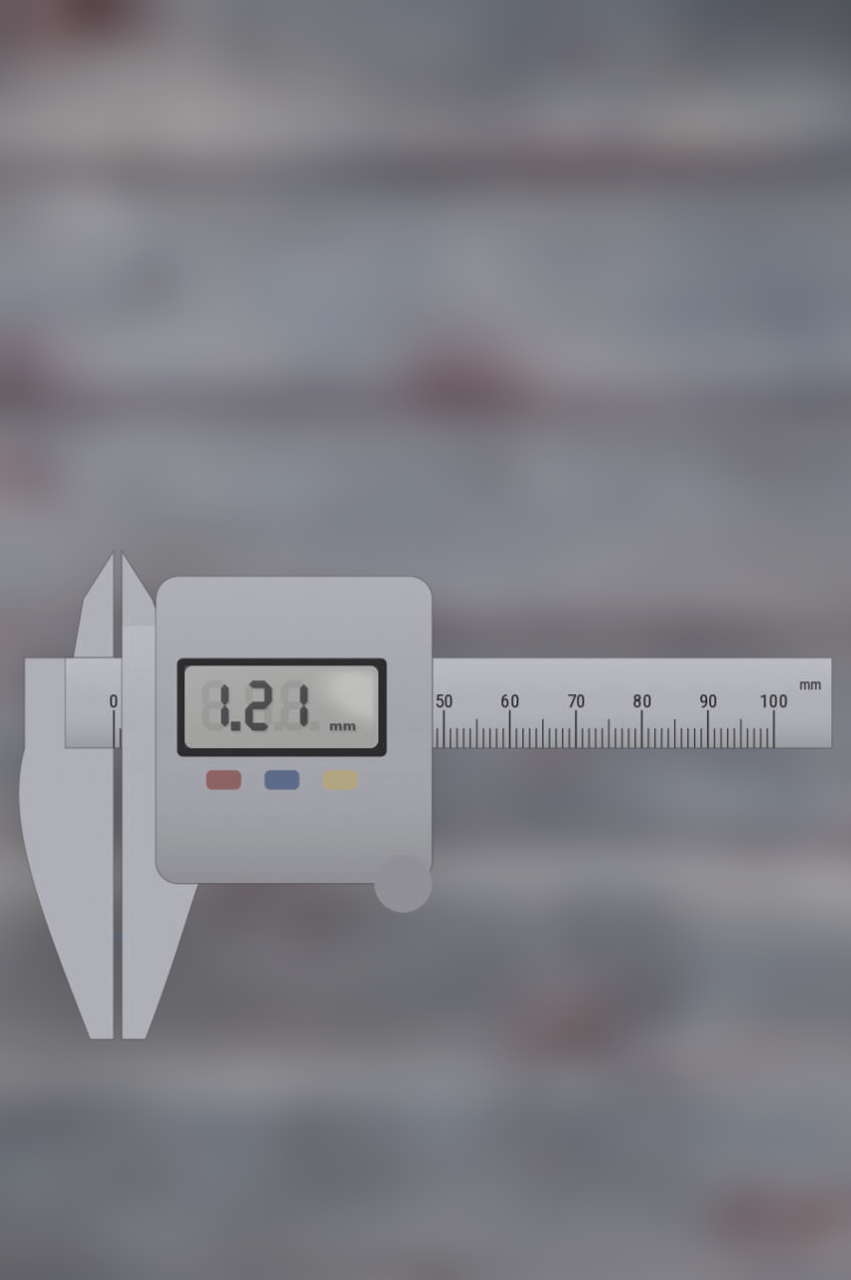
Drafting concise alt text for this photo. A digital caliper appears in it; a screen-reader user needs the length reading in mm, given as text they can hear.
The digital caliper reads 1.21 mm
